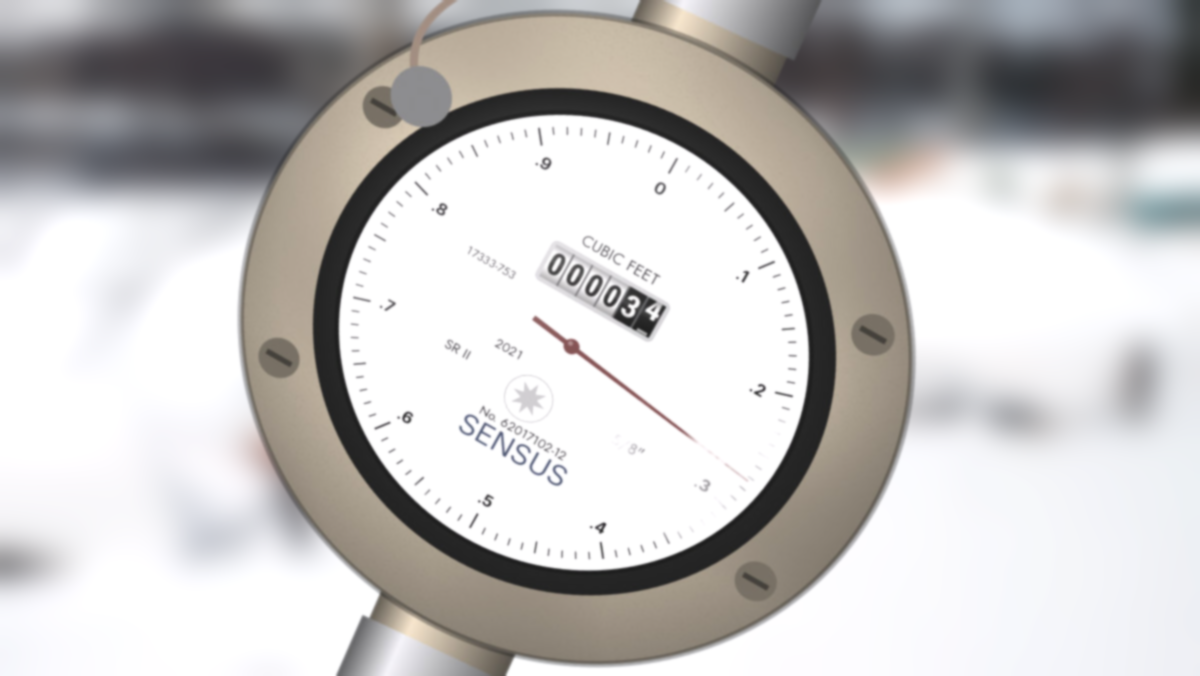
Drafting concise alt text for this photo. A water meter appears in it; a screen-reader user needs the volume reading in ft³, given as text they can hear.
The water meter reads 34.27 ft³
